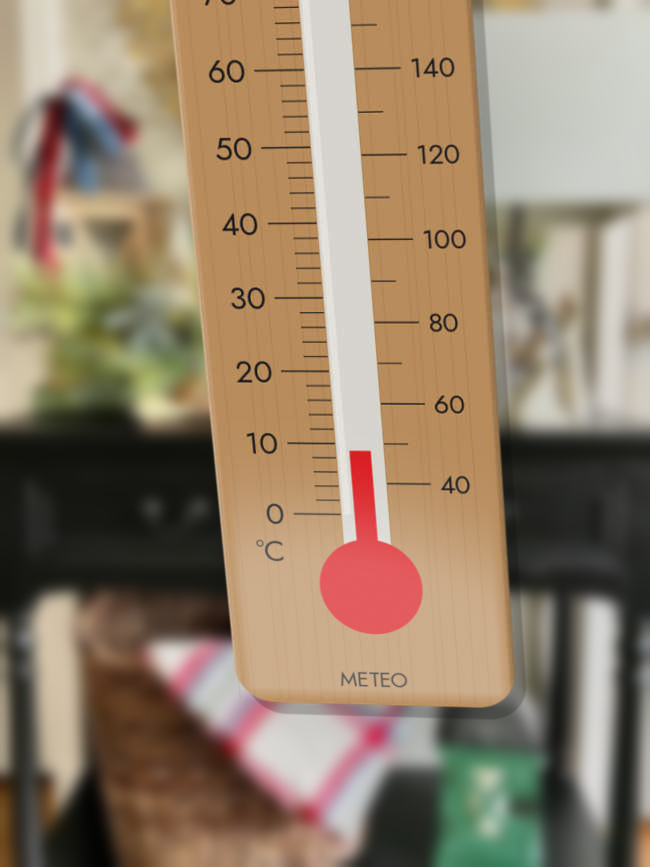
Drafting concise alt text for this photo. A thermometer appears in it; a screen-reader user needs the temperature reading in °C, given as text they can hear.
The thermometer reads 9 °C
